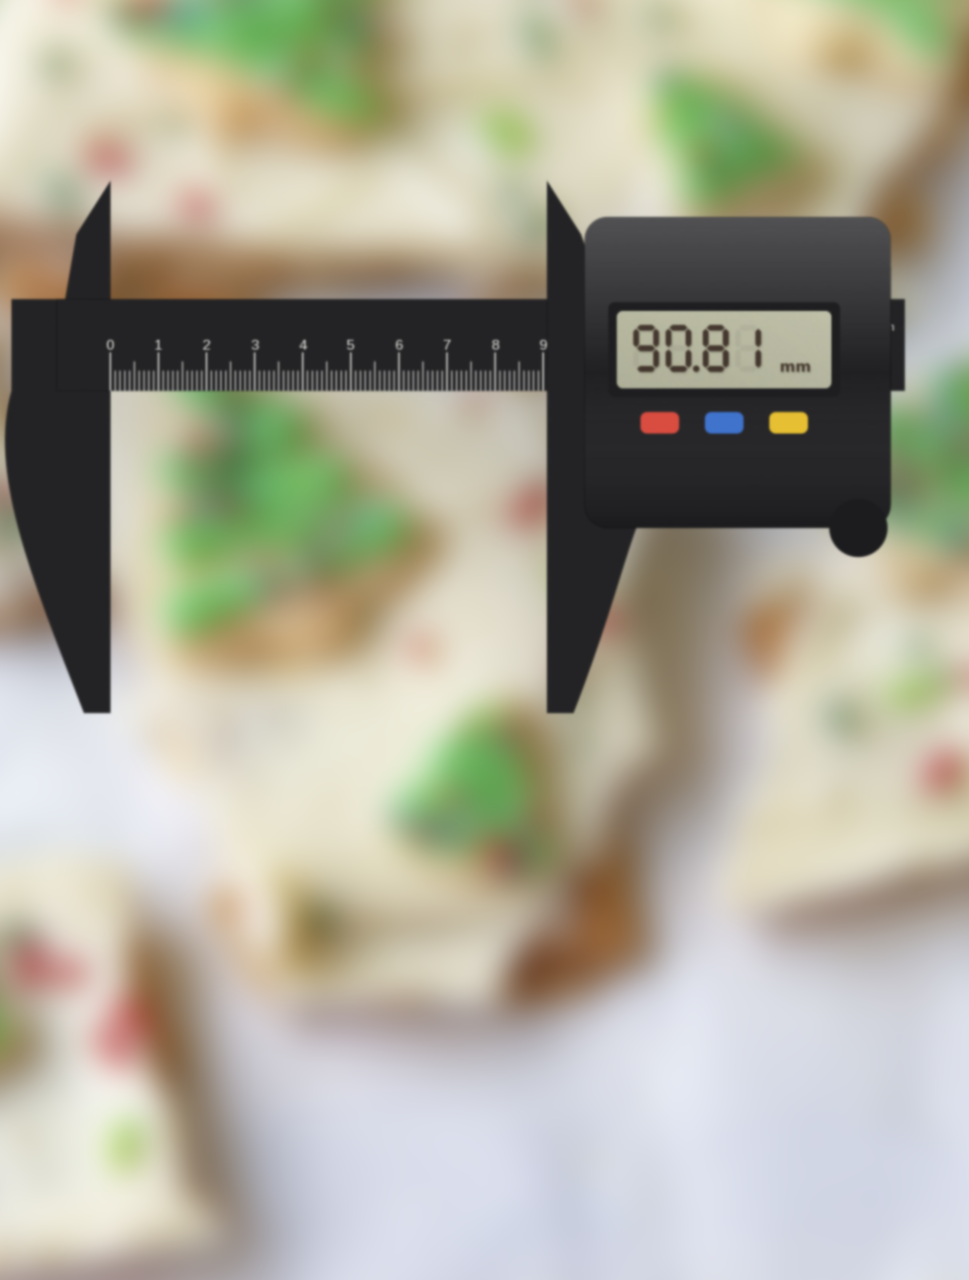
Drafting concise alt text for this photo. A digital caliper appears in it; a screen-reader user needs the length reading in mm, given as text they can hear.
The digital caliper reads 90.81 mm
